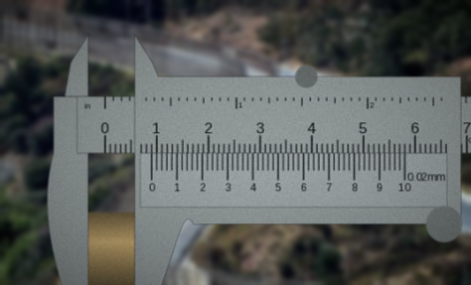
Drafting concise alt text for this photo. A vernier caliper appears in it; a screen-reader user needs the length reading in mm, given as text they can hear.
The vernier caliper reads 9.0 mm
